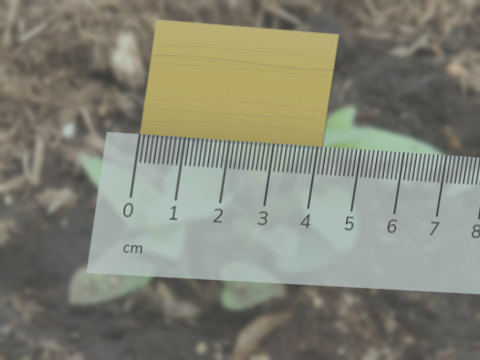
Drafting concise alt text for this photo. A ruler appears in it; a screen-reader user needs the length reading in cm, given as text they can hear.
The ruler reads 4.1 cm
